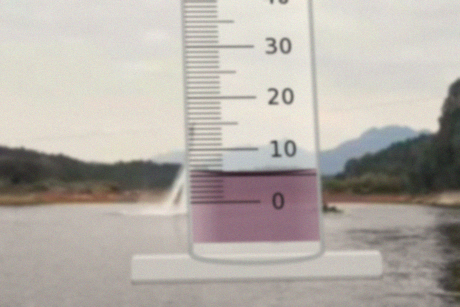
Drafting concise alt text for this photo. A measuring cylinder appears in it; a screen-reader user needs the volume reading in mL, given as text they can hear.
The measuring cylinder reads 5 mL
